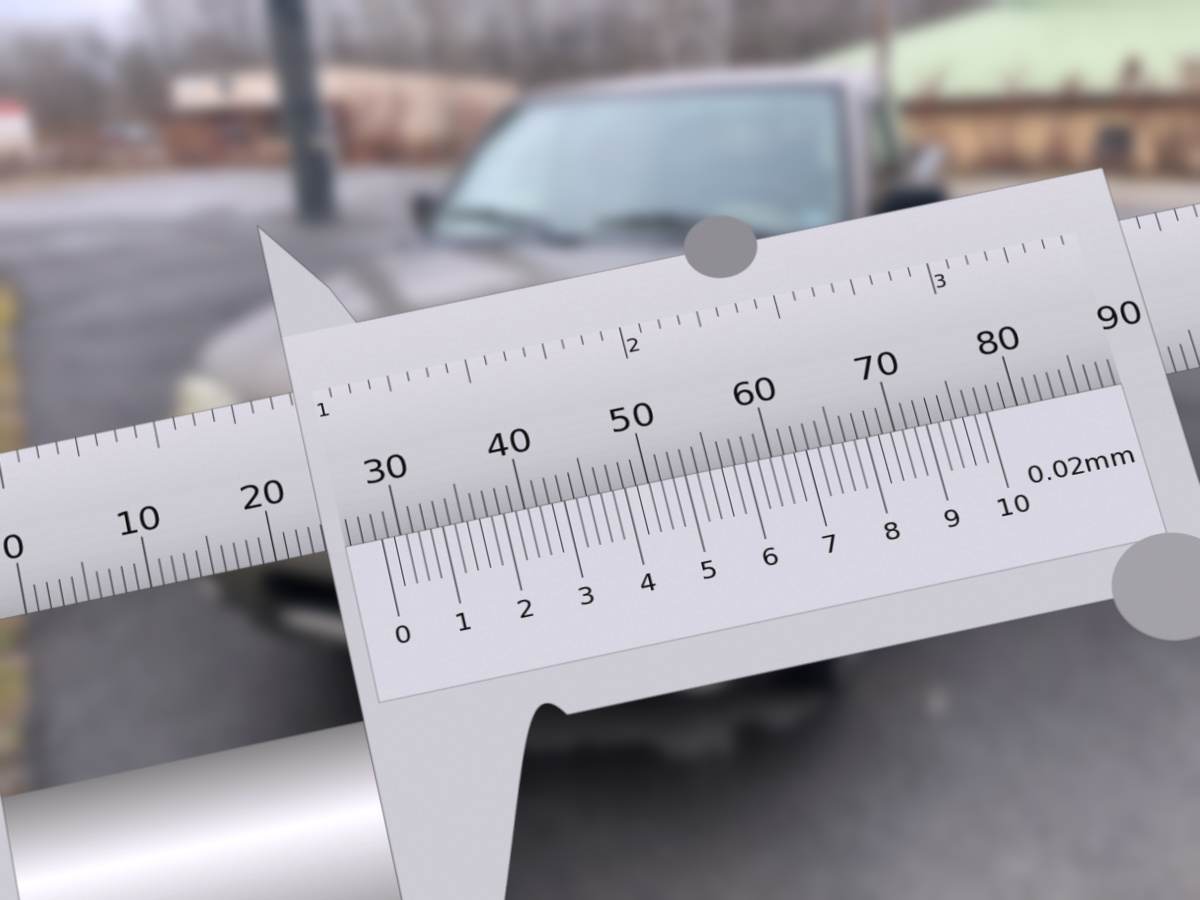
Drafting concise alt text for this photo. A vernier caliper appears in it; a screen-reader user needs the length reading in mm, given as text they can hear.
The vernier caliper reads 28.5 mm
